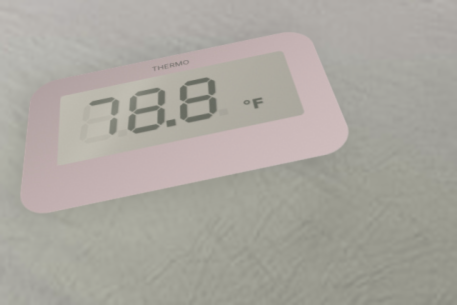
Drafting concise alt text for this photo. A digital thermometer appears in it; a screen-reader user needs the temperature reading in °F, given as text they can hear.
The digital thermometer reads 78.8 °F
